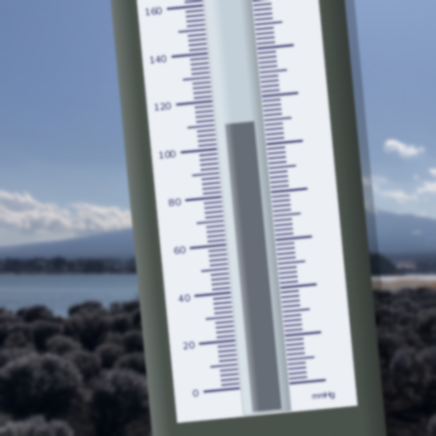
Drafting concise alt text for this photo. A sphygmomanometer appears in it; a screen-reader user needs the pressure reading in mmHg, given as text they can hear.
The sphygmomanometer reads 110 mmHg
